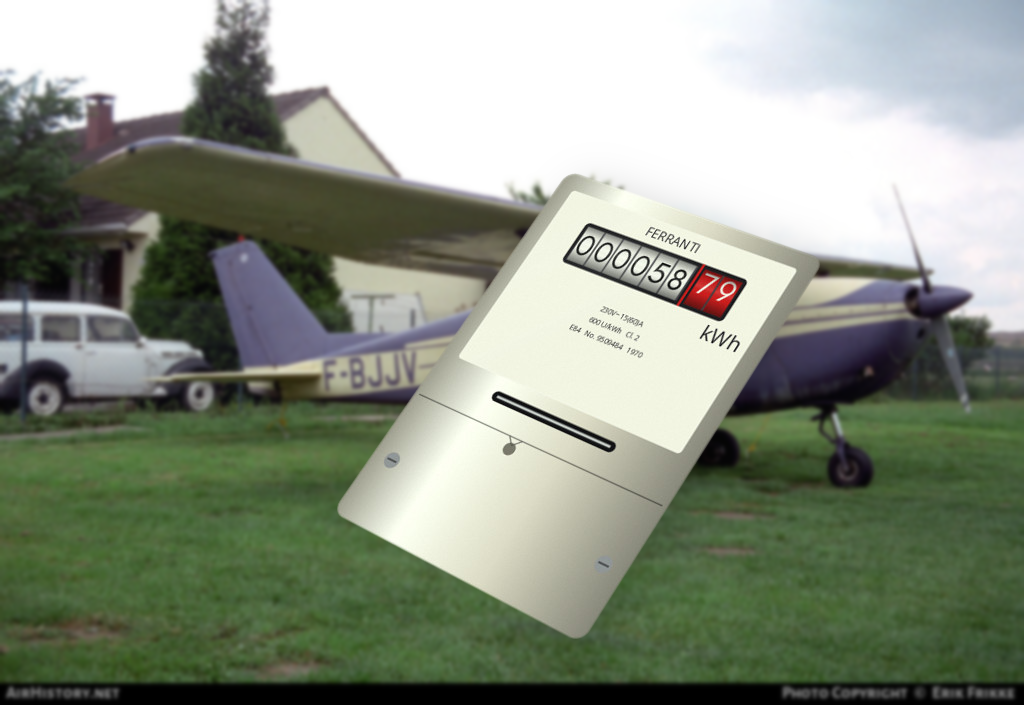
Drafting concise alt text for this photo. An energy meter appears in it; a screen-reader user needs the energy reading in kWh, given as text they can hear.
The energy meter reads 58.79 kWh
